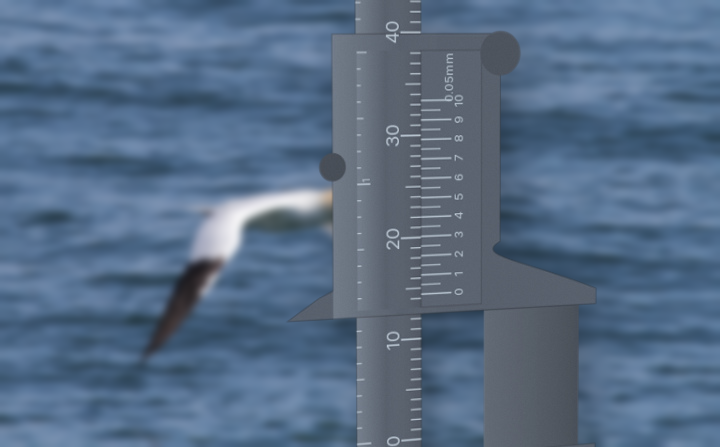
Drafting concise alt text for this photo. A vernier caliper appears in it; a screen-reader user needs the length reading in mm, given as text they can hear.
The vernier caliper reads 14.4 mm
